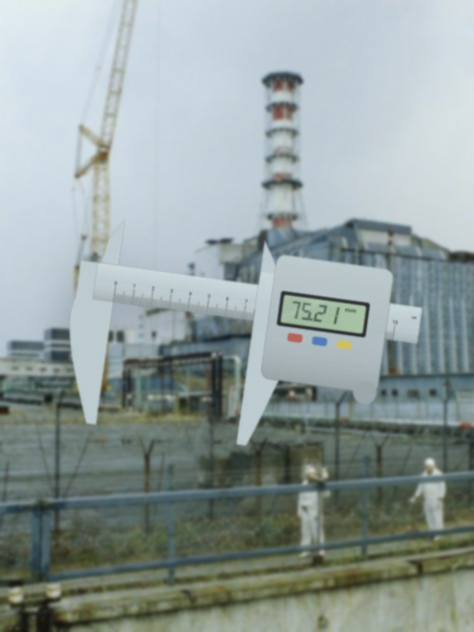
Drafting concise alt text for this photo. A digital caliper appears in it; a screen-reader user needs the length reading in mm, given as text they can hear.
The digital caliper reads 75.21 mm
